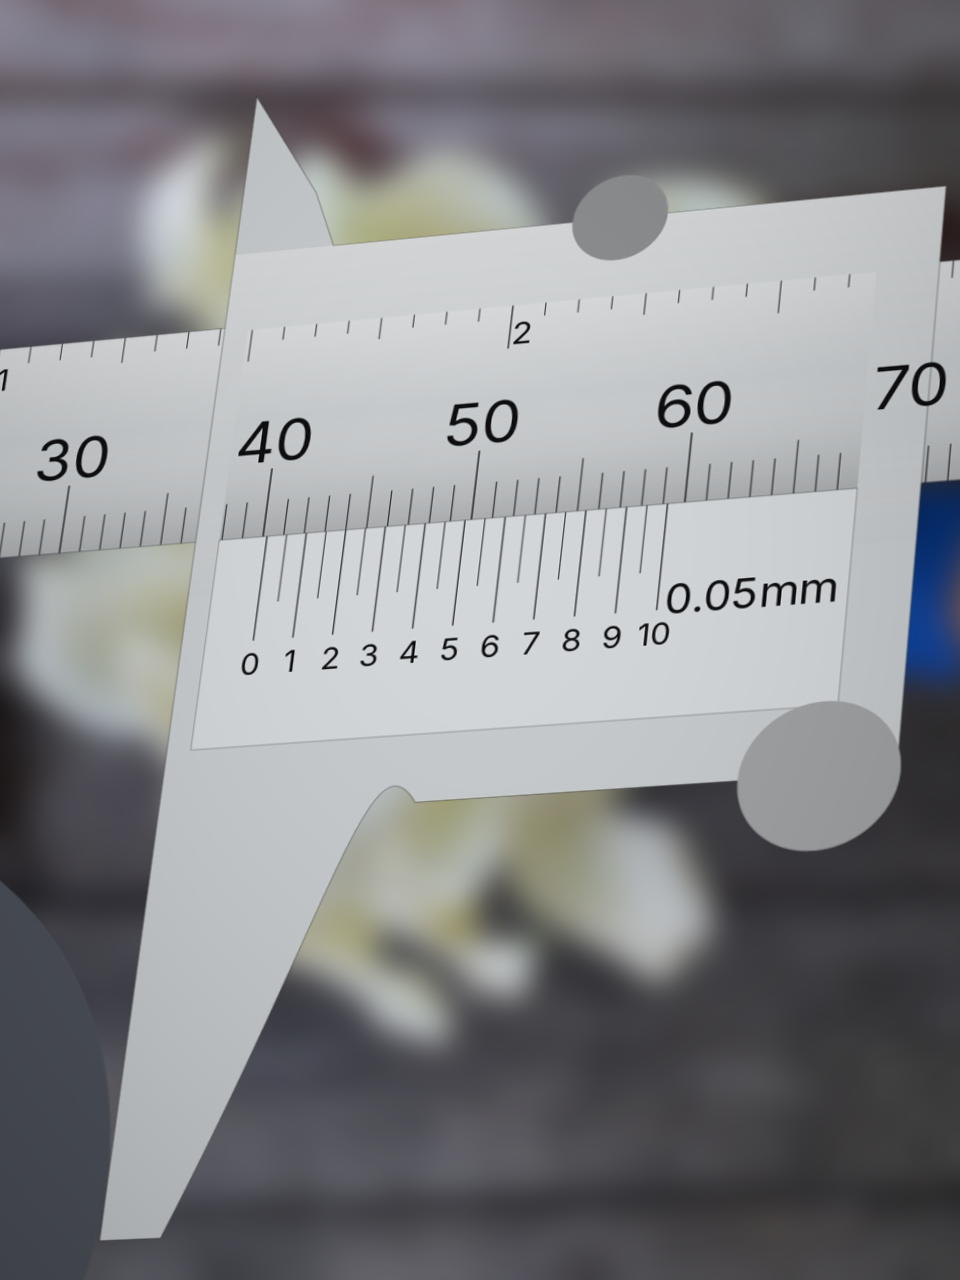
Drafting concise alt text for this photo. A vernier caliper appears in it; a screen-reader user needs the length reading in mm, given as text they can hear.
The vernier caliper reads 40.2 mm
